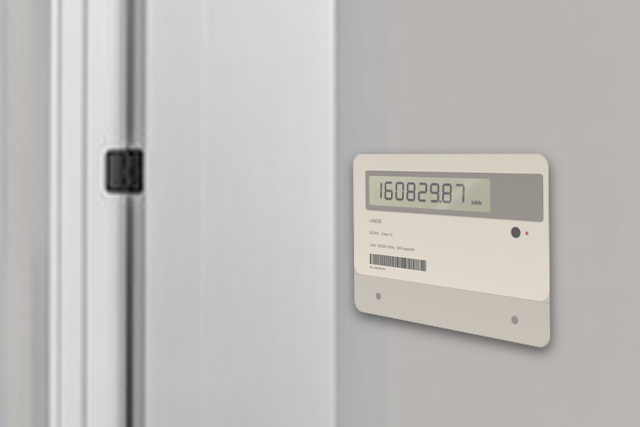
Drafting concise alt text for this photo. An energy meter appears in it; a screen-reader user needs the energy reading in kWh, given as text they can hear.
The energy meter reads 160829.87 kWh
